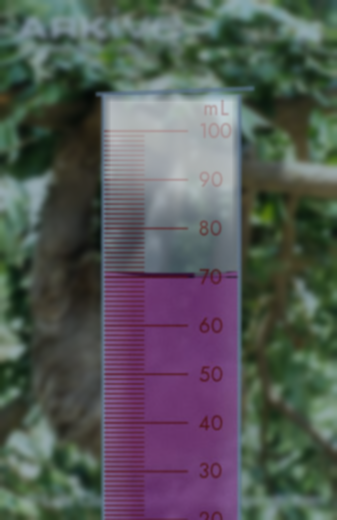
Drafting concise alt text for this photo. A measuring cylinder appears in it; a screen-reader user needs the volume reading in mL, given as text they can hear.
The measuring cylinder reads 70 mL
